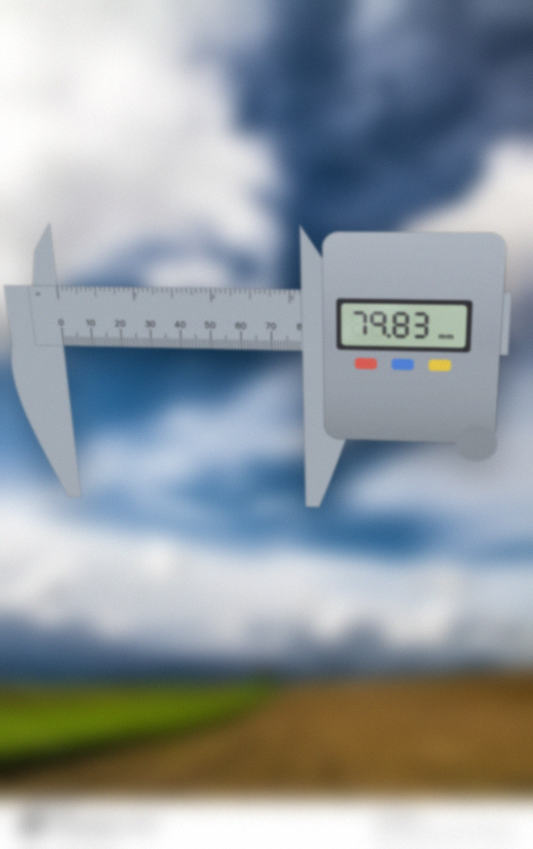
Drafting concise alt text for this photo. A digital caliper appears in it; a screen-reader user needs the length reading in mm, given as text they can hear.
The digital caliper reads 79.83 mm
